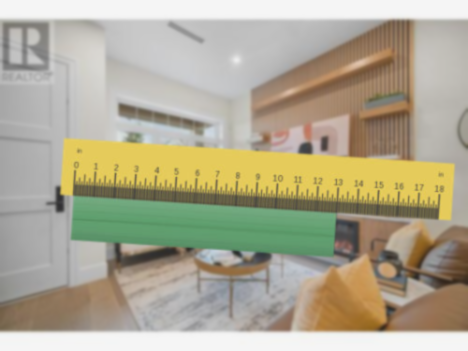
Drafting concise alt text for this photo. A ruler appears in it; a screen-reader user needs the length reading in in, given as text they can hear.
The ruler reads 13 in
